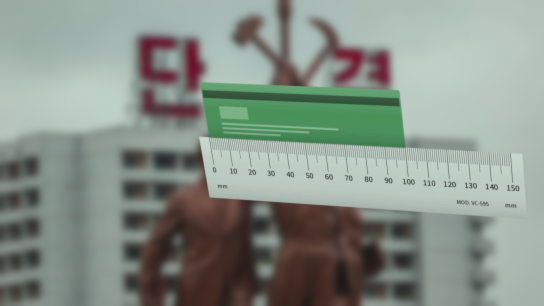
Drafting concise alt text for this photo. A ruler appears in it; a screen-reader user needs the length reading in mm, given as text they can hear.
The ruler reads 100 mm
